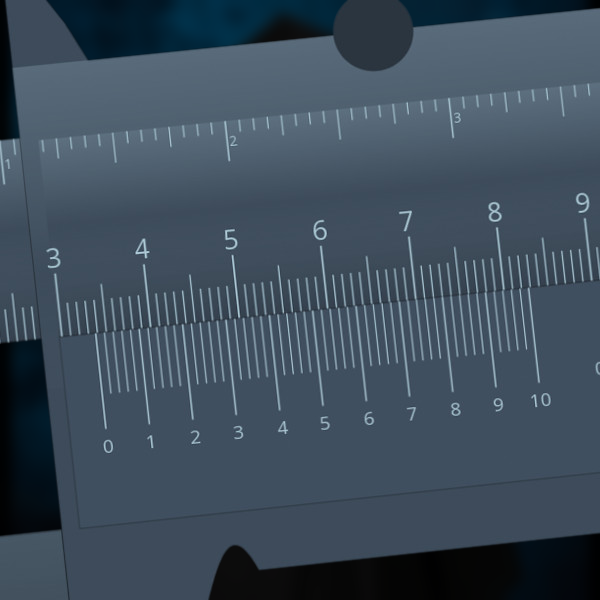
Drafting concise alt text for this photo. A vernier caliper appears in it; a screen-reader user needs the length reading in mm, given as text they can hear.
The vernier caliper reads 33.8 mm
